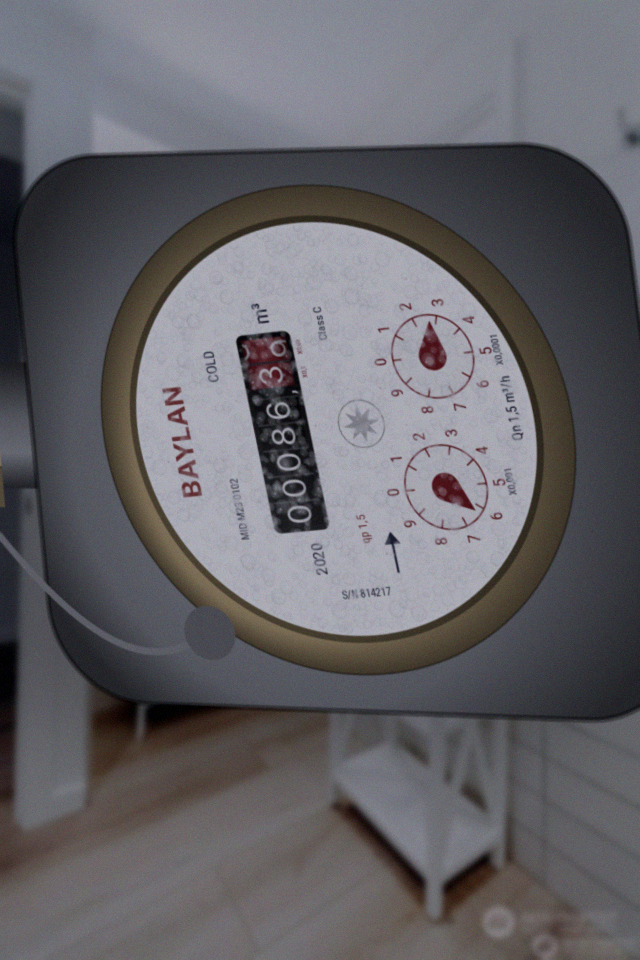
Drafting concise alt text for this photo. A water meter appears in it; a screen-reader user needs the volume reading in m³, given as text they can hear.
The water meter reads 86.3862 m³
